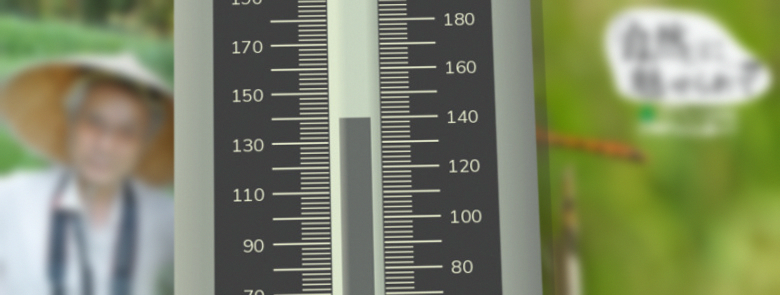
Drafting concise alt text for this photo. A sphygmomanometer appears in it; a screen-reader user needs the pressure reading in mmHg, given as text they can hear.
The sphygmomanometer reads 140 mmHg
